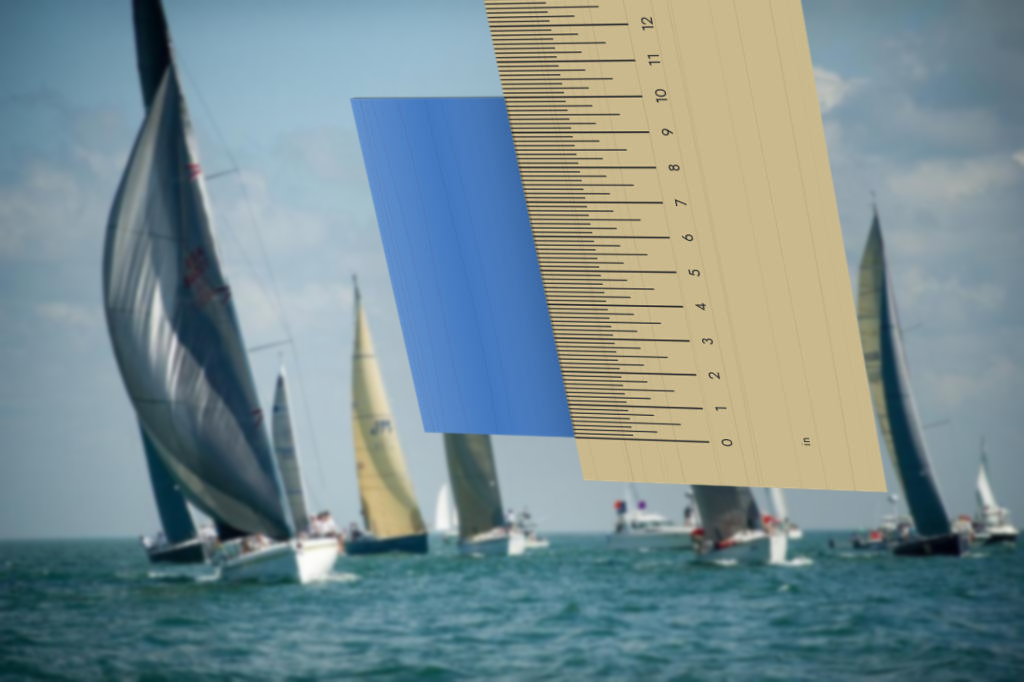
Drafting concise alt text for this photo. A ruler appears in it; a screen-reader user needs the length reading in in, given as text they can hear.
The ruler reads 10 in
